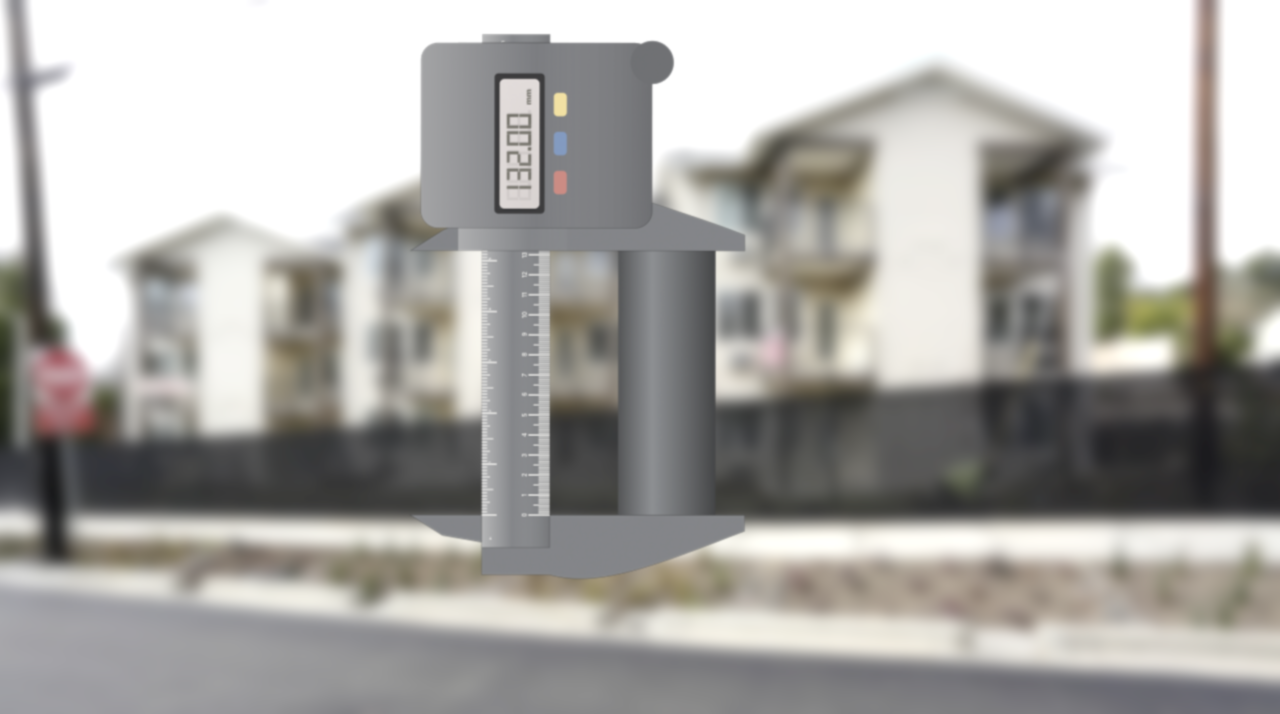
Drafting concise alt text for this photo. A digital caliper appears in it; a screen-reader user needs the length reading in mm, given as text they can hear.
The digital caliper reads 132.00 mm
